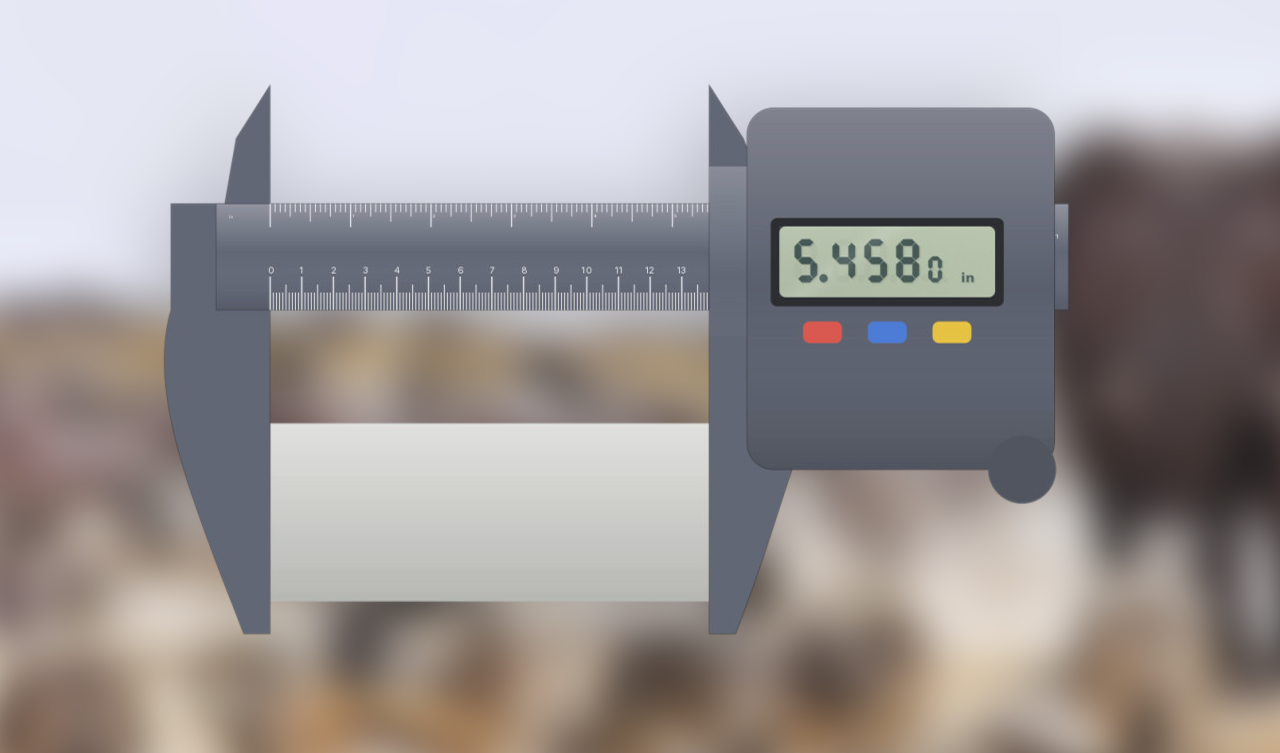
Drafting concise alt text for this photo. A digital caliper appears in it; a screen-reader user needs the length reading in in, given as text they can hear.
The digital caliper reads 5.4580 in
